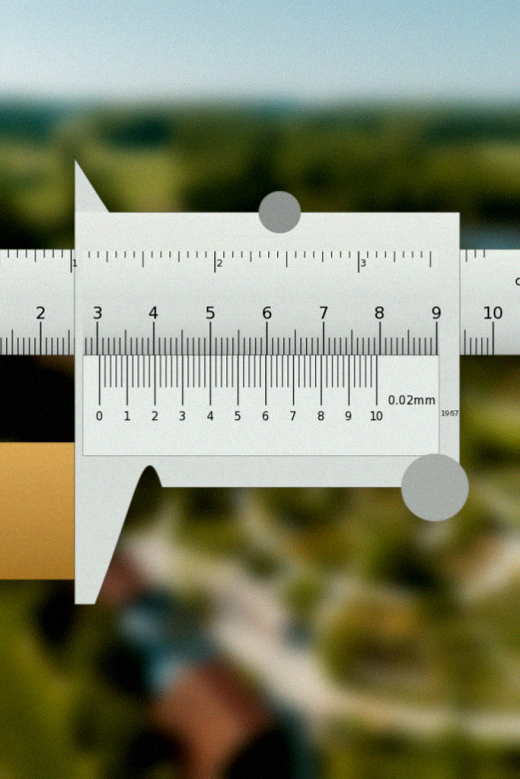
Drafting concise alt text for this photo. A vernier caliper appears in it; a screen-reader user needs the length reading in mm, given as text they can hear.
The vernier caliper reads 30.4 mm
